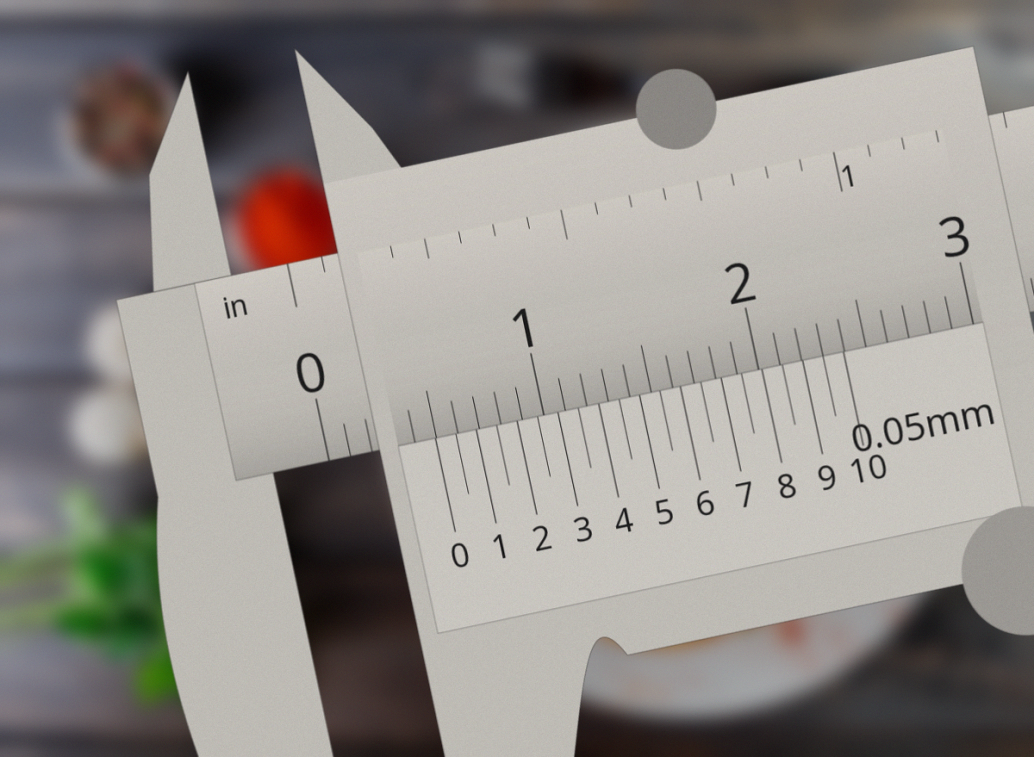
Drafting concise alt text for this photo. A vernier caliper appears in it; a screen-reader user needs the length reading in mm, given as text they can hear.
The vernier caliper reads 4.95 mm
